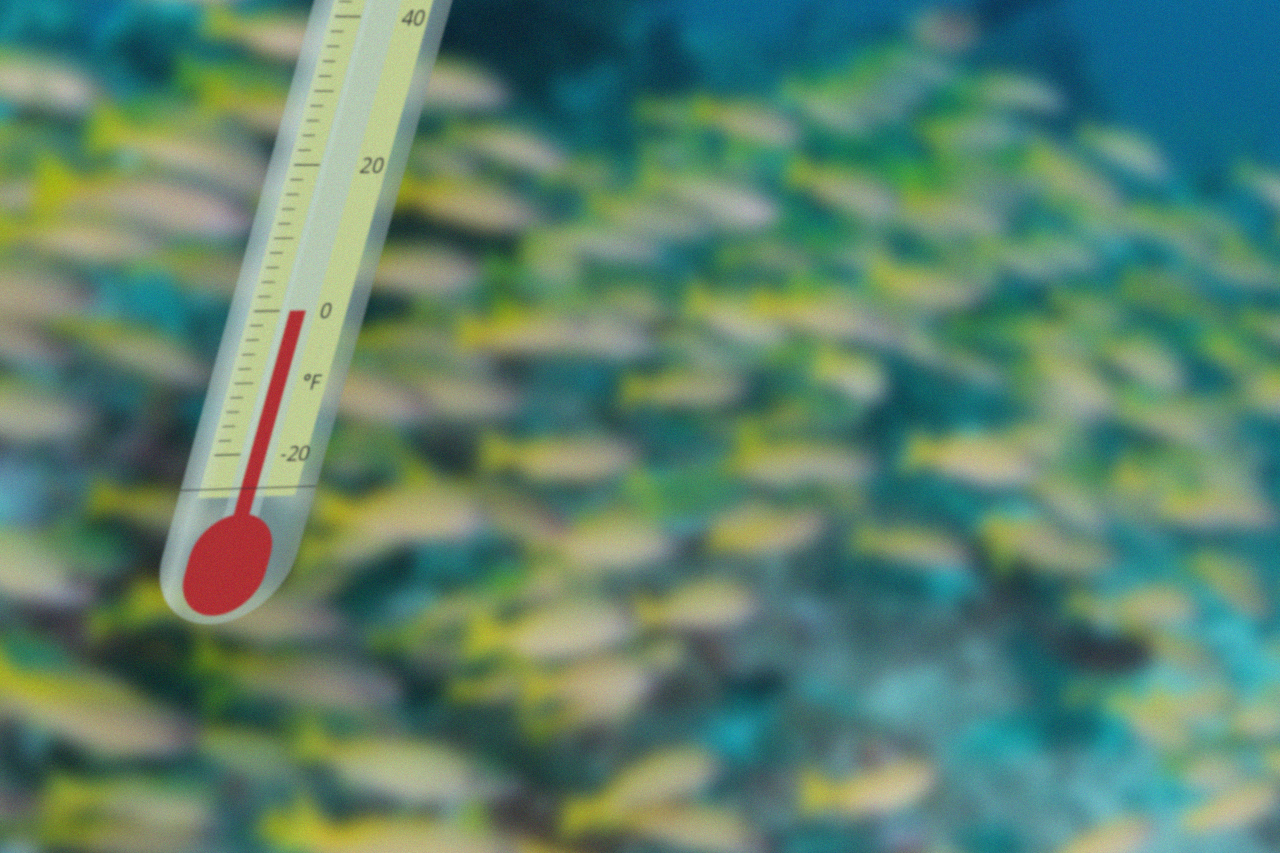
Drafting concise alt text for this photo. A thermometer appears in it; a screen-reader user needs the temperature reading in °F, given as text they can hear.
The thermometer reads 0 °F
